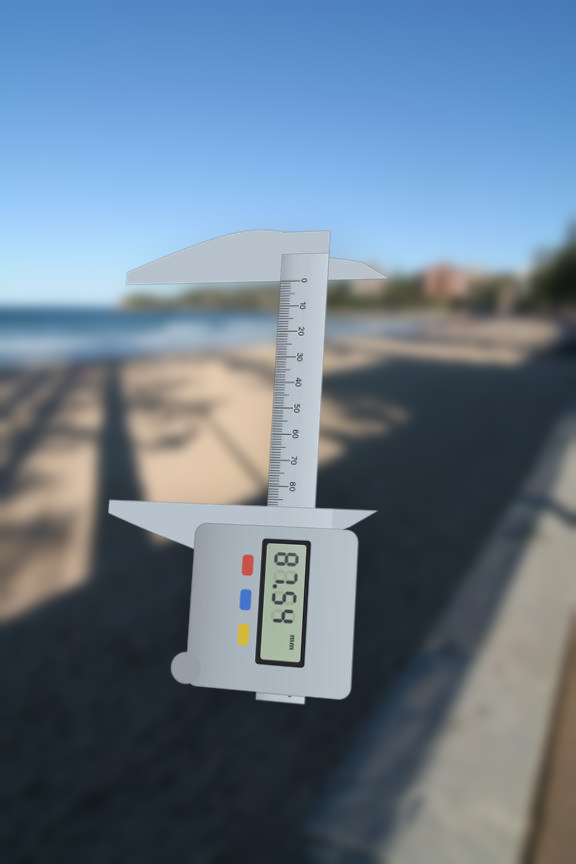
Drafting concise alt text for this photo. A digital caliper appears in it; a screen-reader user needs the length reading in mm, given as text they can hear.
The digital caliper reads 87.54 mm
